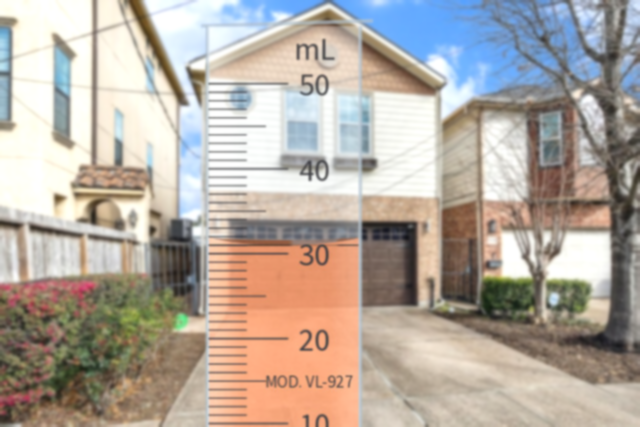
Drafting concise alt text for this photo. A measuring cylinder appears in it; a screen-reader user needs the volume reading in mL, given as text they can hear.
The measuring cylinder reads 31 mL
